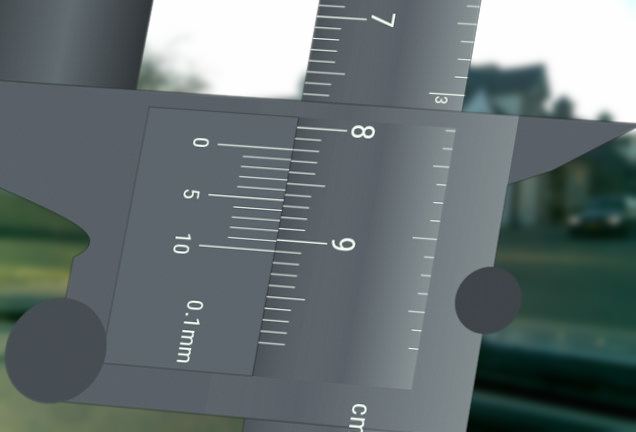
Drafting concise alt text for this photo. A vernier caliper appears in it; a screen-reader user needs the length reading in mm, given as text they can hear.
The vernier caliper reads 82.0 mm
